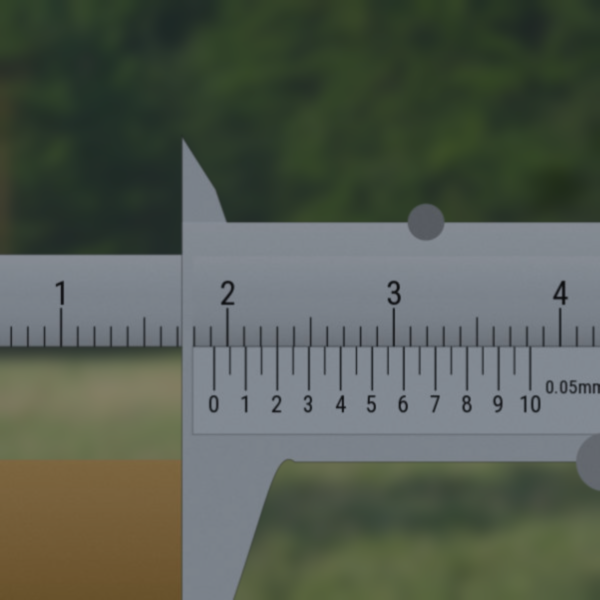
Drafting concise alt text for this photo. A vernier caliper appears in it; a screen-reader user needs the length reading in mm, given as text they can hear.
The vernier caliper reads 19.2 mm
